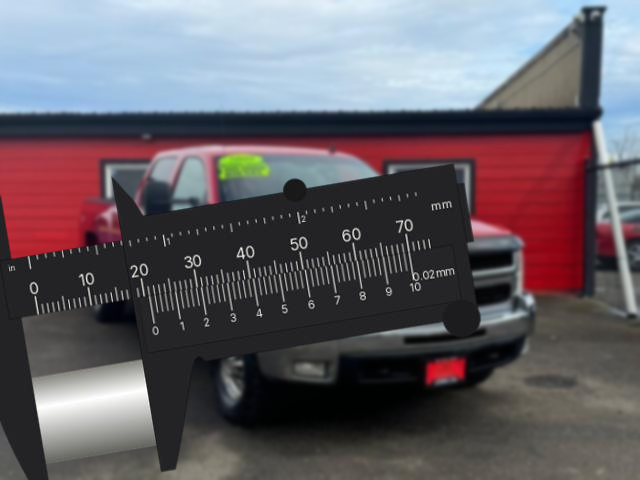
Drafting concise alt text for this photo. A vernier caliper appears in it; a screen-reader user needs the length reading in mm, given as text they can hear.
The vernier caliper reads 21.0 mm
